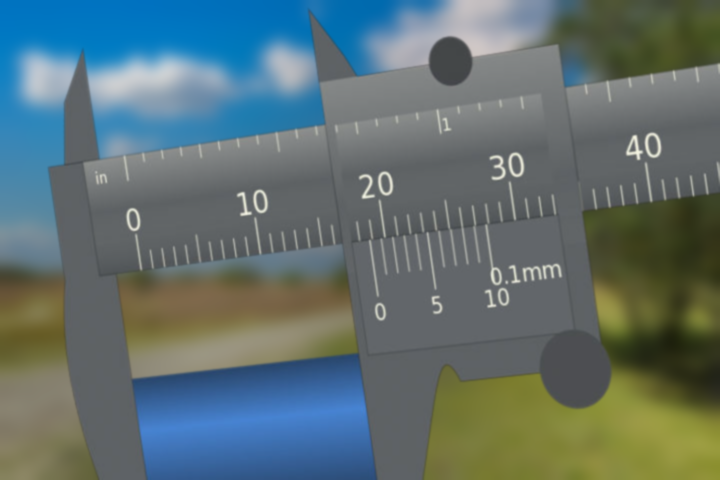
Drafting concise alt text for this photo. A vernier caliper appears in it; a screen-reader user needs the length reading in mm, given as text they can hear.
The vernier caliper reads 18.8 mm
